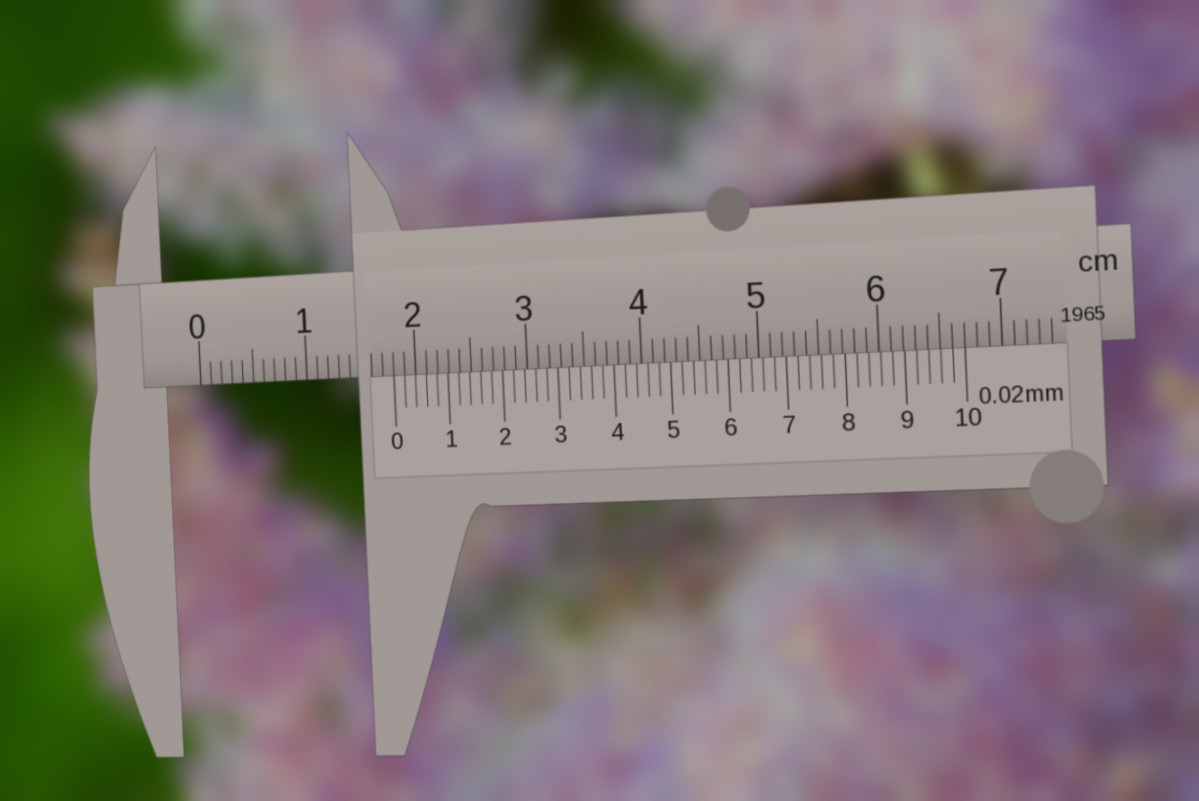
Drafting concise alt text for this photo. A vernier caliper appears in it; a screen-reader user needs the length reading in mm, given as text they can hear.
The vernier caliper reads 18.0 mm
